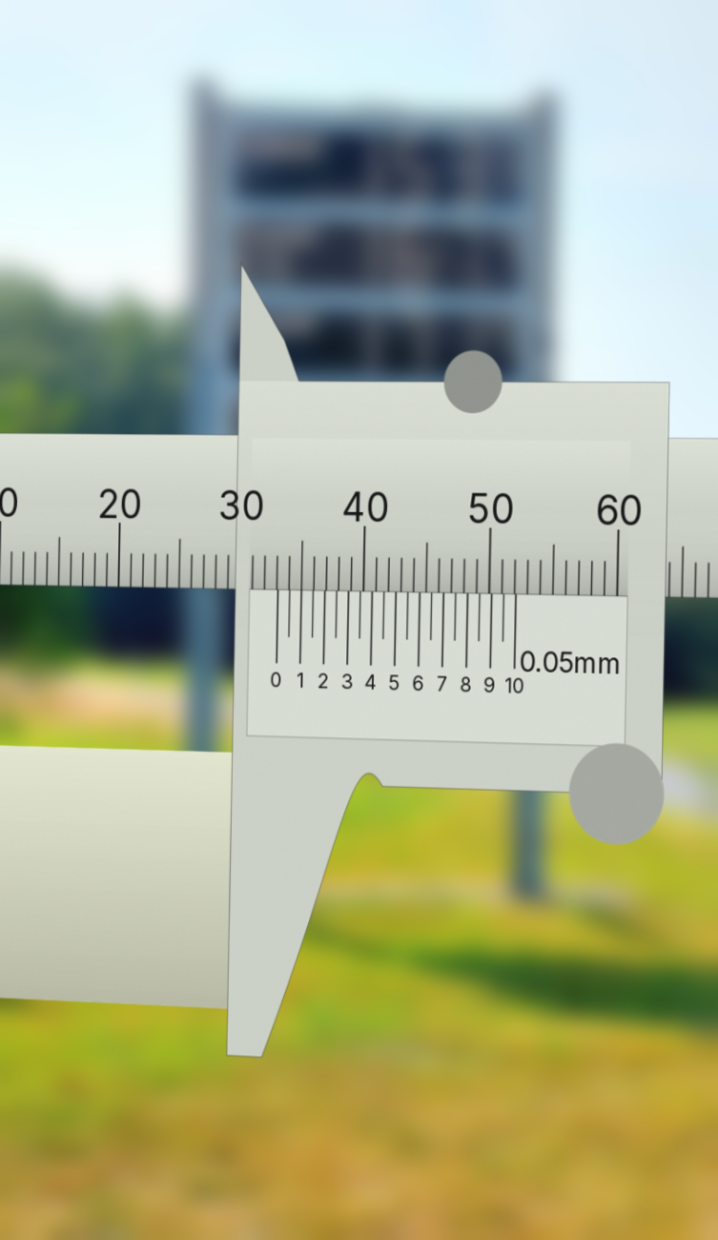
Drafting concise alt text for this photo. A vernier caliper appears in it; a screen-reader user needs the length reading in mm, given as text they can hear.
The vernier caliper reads 33.1 mm
